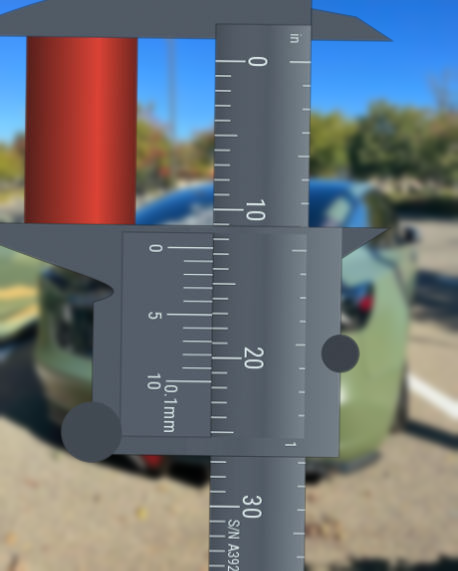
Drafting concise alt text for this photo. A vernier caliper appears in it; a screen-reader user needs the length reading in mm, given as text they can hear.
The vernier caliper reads 12.6 mm
